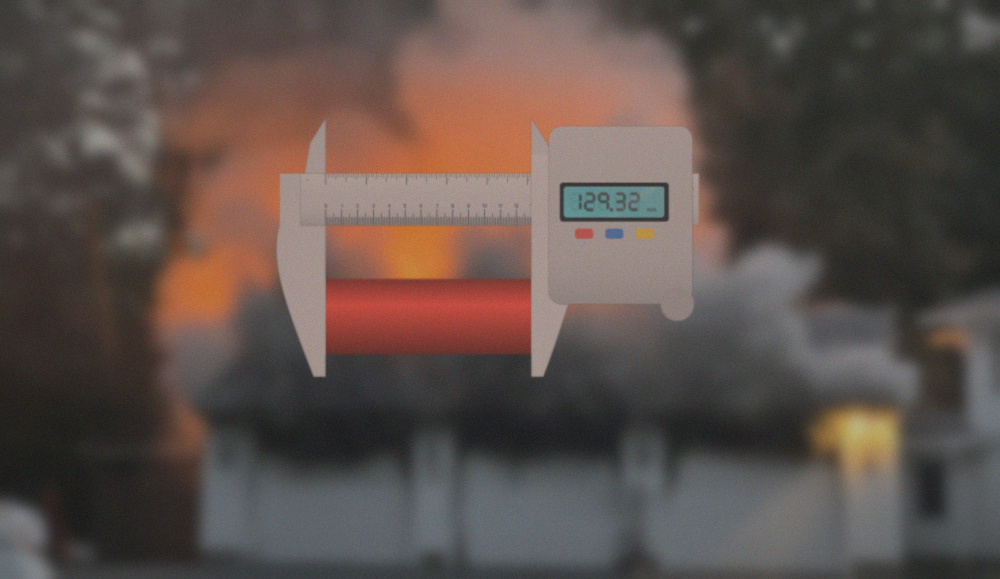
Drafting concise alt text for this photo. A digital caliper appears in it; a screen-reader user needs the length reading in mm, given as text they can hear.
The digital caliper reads 129.32 mm
